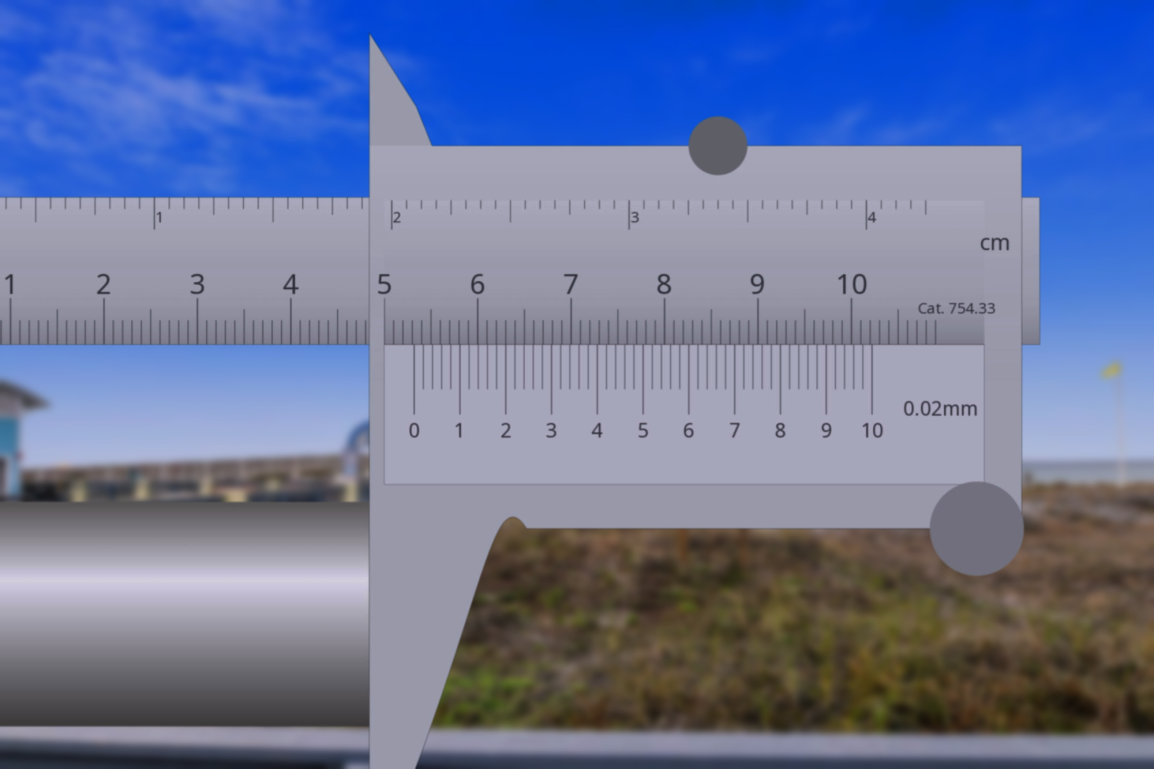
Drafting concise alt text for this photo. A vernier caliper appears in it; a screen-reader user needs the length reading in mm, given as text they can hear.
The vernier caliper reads 53.2 mm
